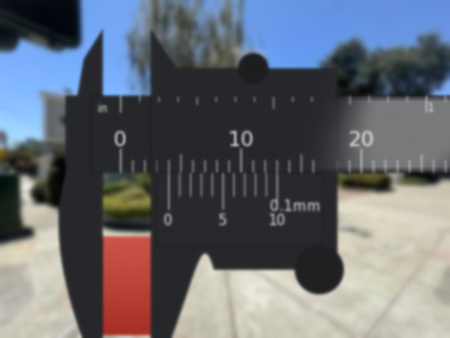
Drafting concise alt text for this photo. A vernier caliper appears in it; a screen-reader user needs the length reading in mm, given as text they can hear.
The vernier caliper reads 4.0 mm
